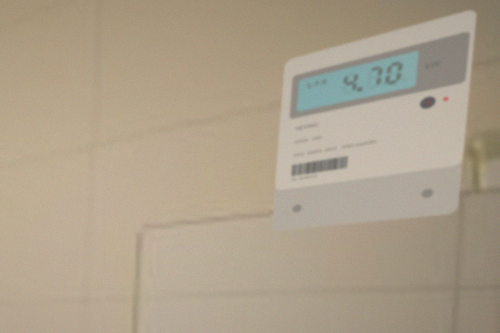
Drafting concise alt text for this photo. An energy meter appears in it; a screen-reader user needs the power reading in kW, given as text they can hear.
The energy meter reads 4.70 kW
